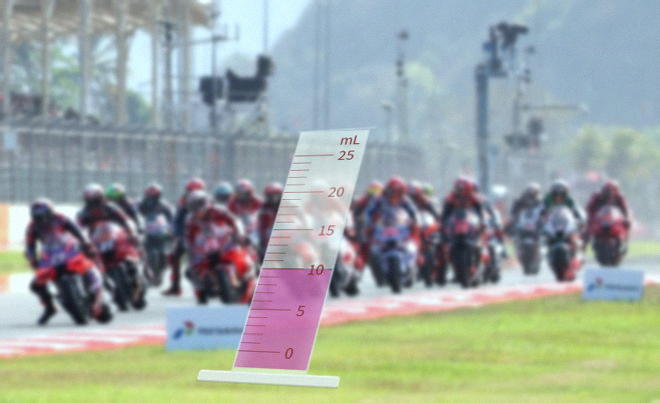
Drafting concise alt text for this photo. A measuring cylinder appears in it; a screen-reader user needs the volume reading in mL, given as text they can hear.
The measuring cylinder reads 10 mL
